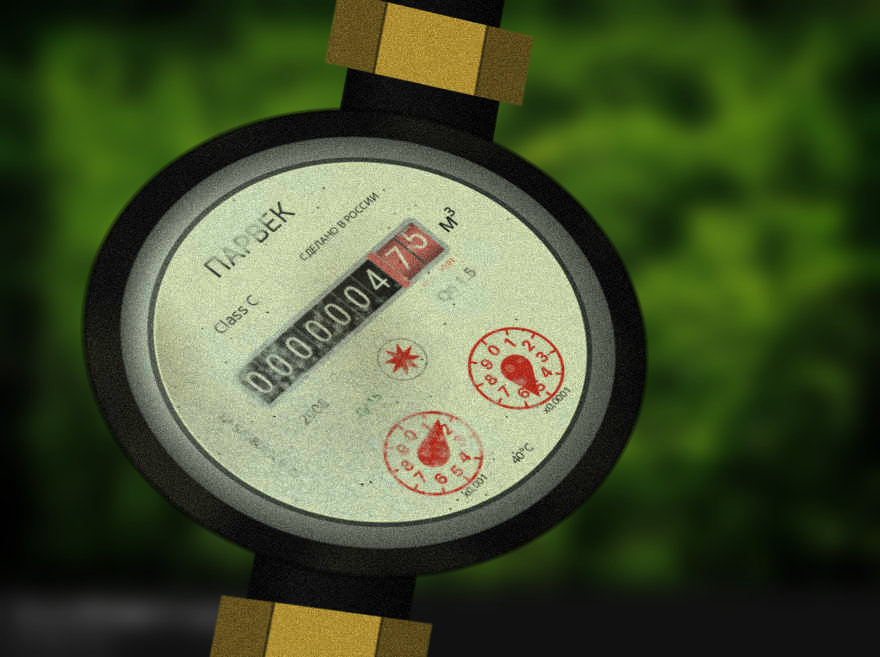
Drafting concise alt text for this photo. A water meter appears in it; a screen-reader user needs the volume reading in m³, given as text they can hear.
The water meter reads 4.7515 m³
